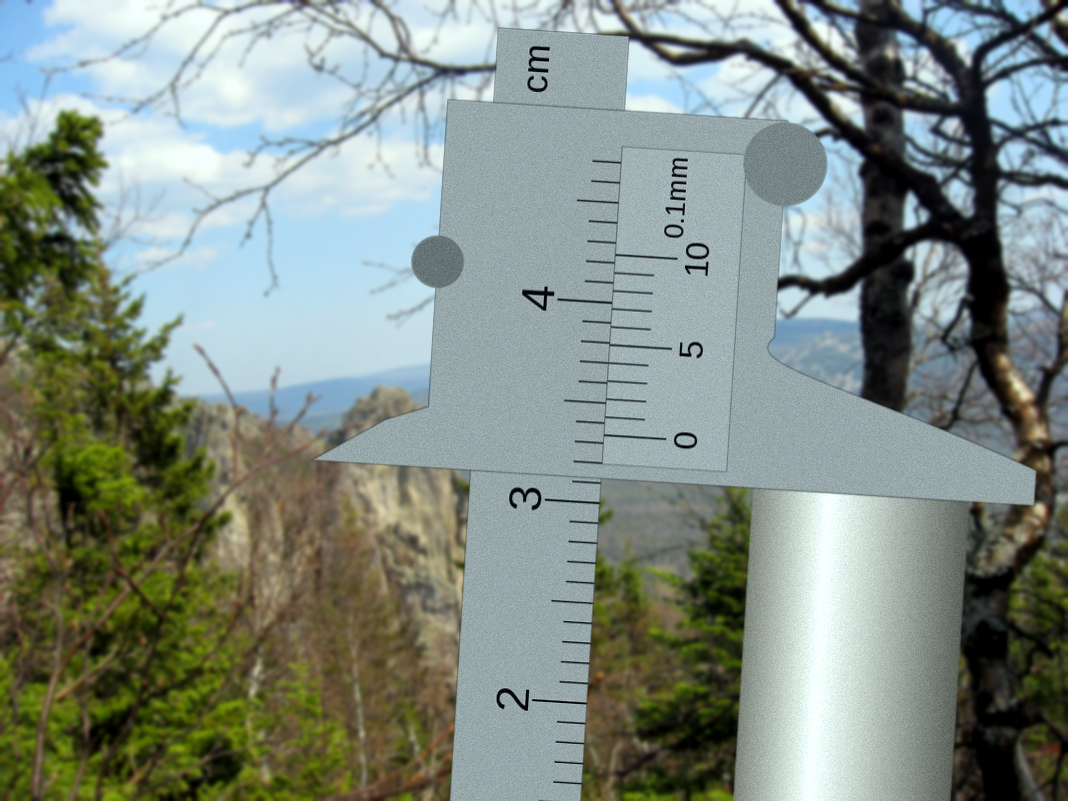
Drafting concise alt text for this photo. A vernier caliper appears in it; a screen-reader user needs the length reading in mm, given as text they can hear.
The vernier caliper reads 33.4 mm
